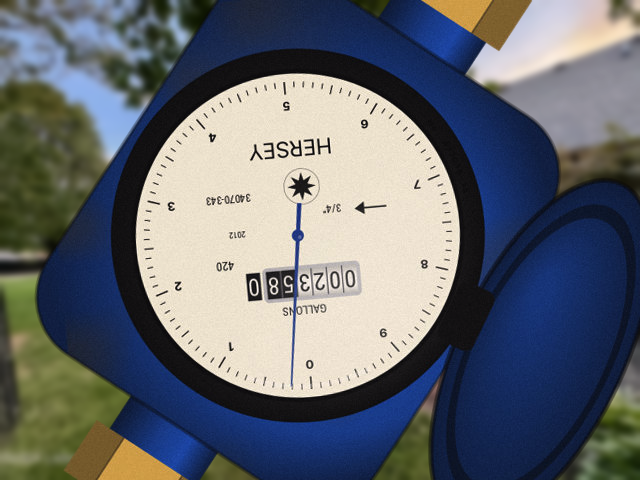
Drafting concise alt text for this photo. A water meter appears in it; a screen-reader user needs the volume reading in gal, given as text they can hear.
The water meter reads 23580.2 gal
